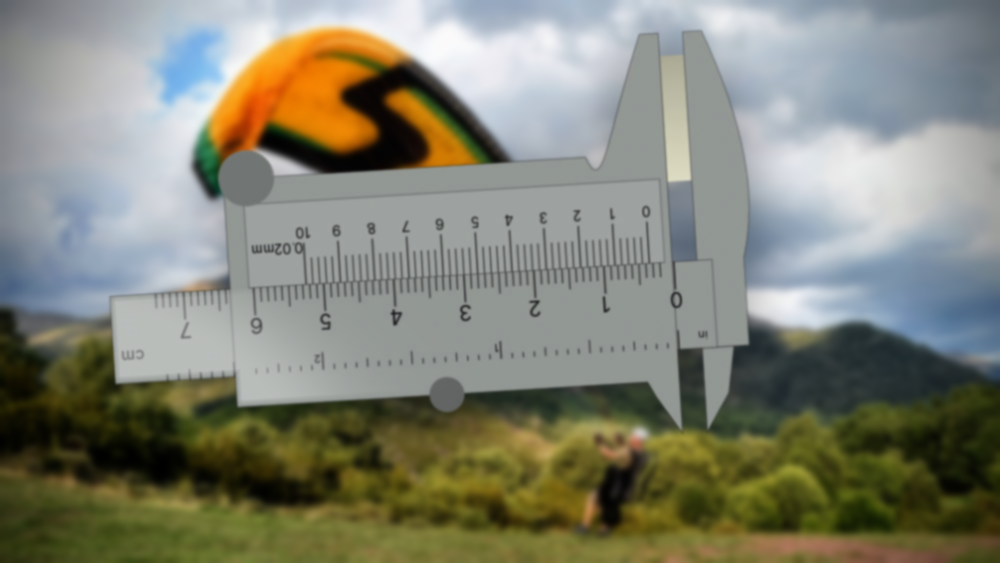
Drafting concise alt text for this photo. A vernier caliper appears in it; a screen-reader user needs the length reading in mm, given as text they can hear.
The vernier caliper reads 3.5 mm
